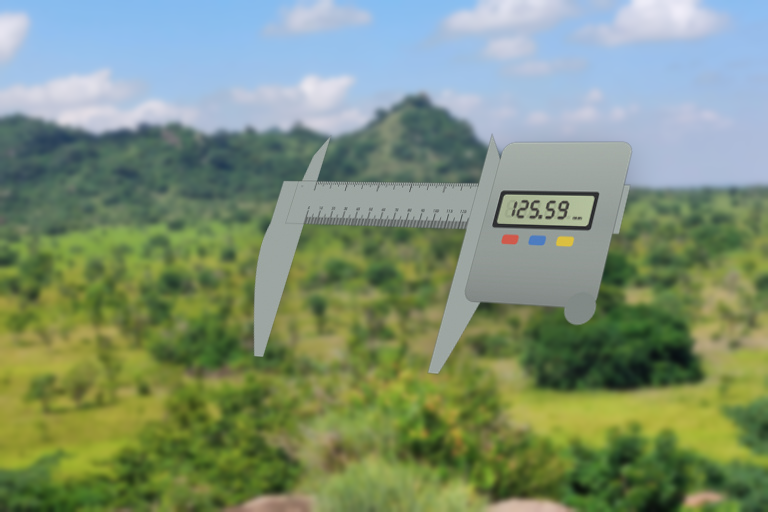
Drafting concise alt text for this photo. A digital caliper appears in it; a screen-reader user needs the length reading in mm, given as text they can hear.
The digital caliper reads 125.59 mm
